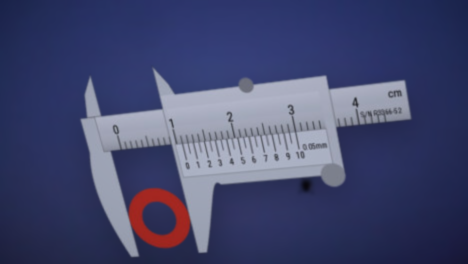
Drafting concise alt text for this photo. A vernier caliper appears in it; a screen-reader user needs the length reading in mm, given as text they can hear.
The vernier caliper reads 11.0 mm
